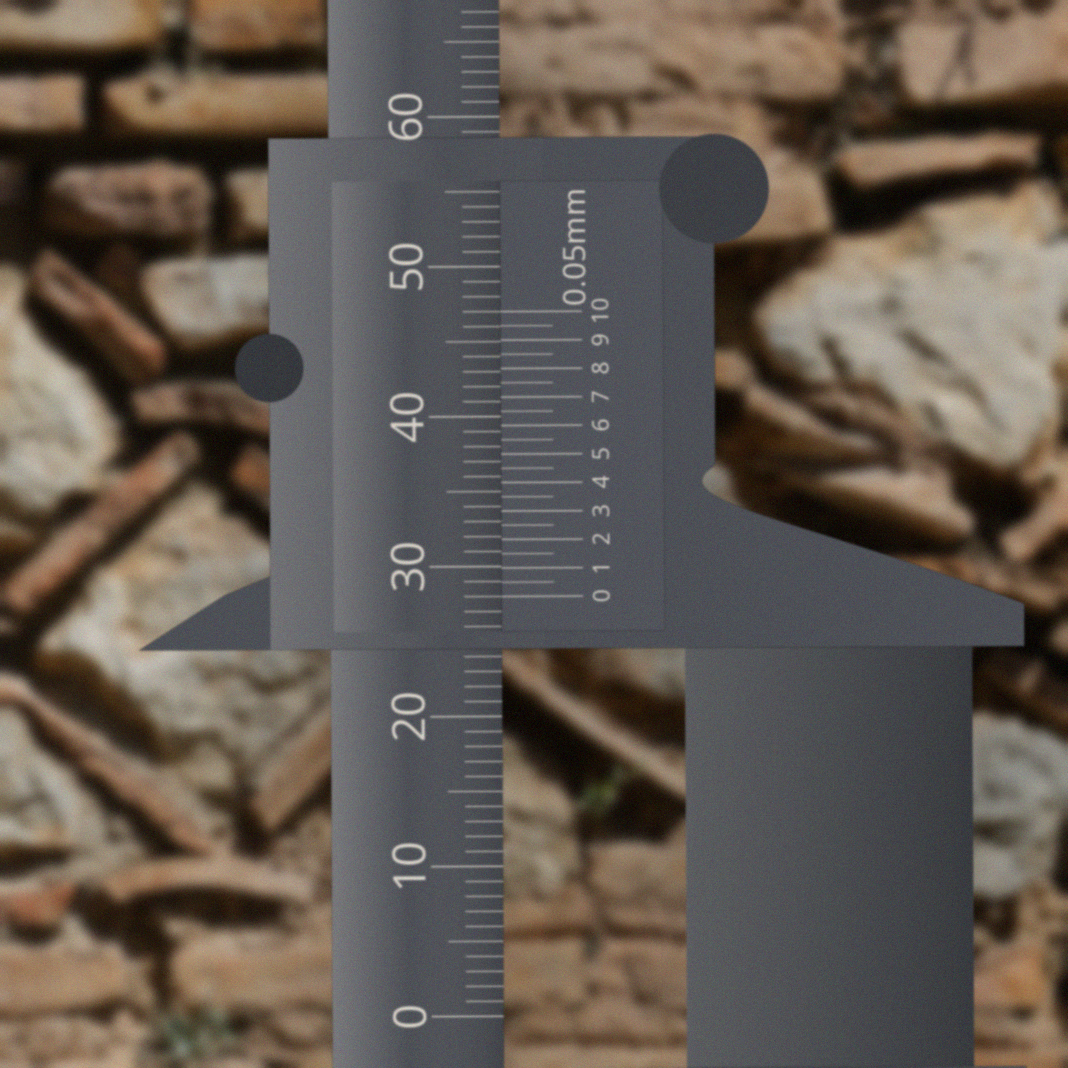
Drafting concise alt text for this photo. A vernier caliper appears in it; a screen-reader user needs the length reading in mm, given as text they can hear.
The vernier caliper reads 28.0 mm
